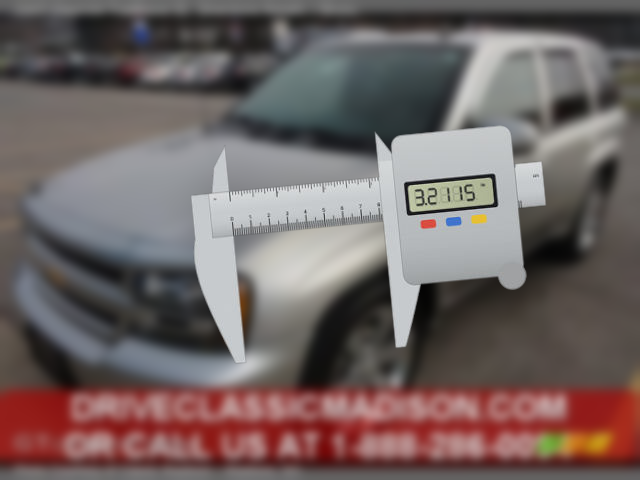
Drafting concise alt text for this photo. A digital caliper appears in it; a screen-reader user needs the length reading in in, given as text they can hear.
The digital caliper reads 3.2115 in
